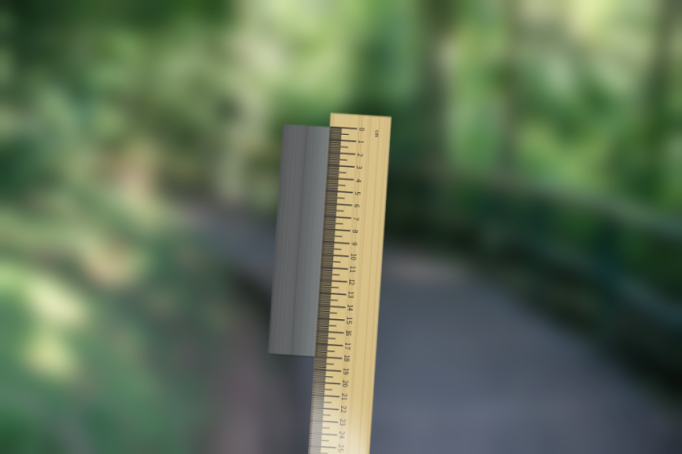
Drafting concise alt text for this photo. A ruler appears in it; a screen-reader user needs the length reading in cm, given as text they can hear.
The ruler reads 18 cm
